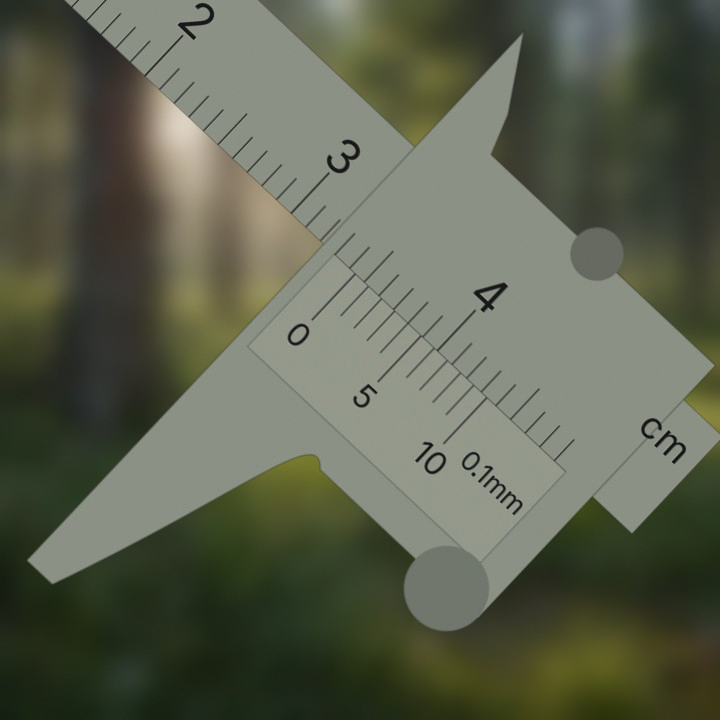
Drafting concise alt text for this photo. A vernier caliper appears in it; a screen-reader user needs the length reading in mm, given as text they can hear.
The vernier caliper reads 34.4 mm
